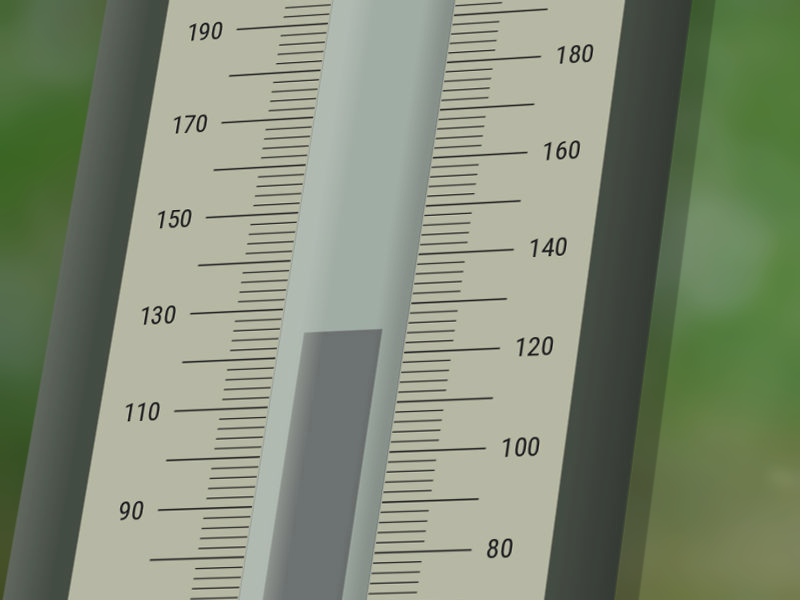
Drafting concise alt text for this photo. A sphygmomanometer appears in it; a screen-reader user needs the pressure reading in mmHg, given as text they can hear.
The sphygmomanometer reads 125 mmHg
